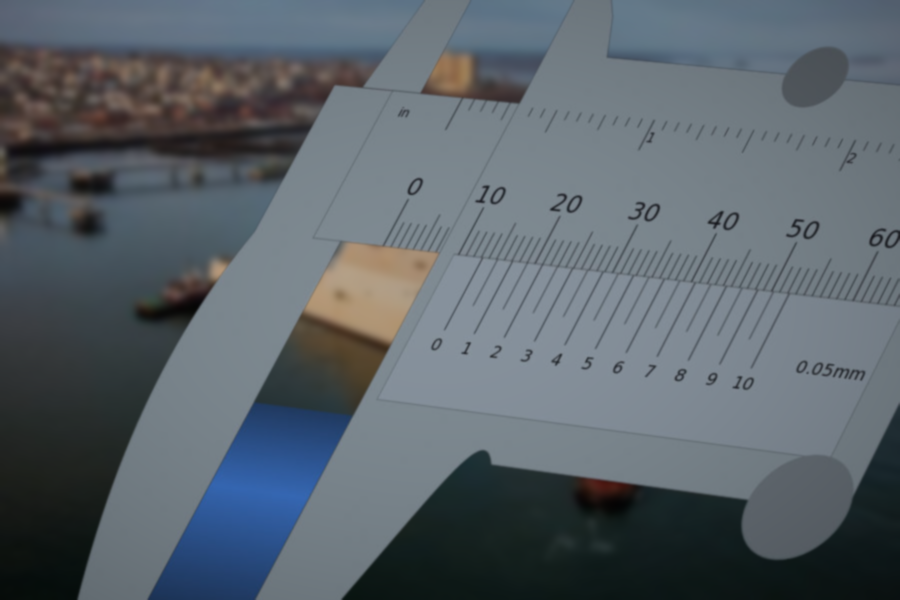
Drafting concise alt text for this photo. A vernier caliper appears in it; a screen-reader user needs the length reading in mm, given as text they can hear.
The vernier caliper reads 13.2 mm
